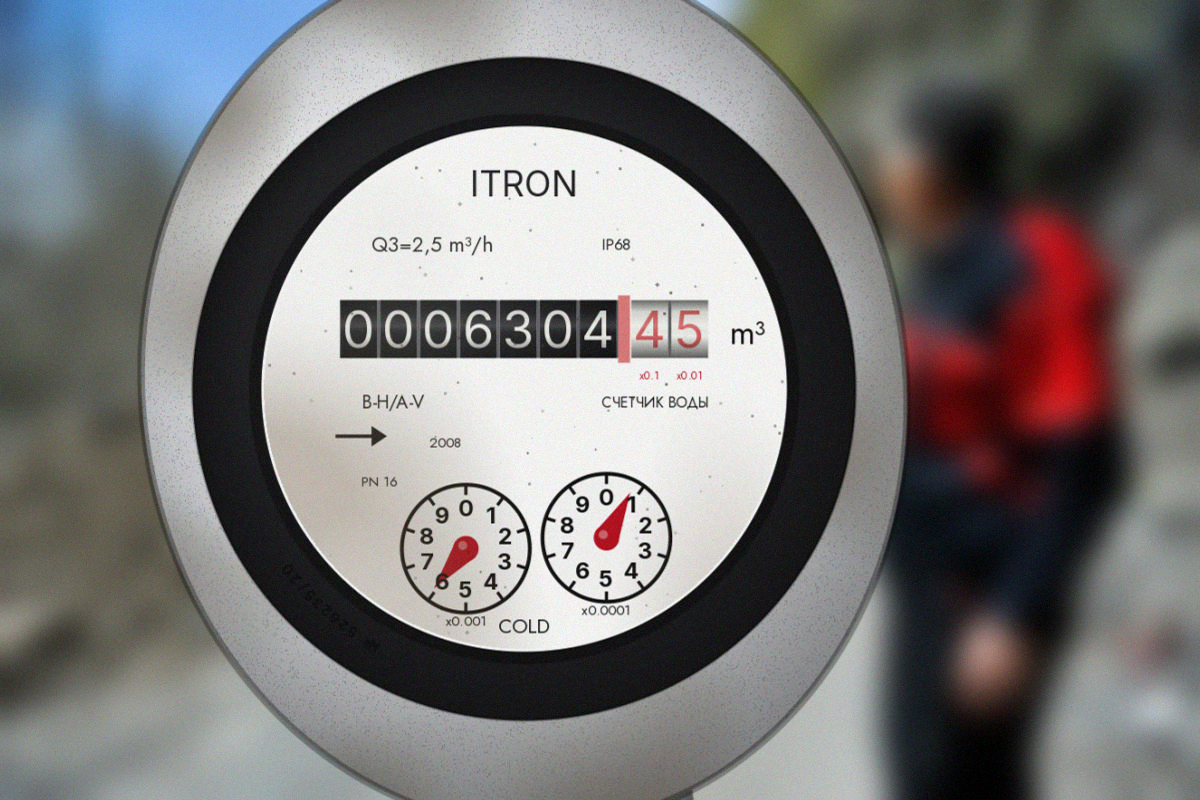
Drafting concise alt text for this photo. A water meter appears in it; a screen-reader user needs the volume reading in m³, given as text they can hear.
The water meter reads 6304.4560 m³
